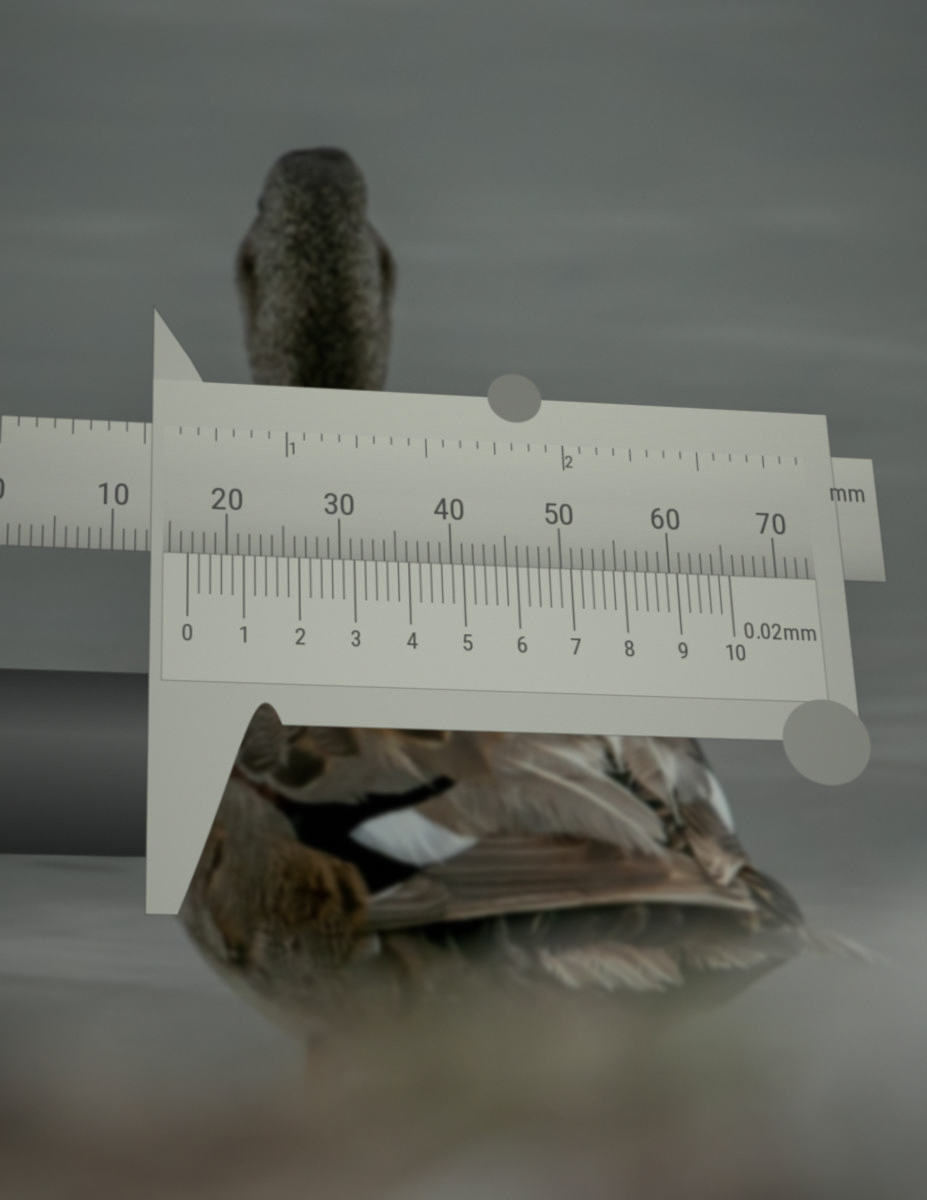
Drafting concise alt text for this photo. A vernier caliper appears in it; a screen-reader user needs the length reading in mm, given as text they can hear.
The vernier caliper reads 16.6 mm
